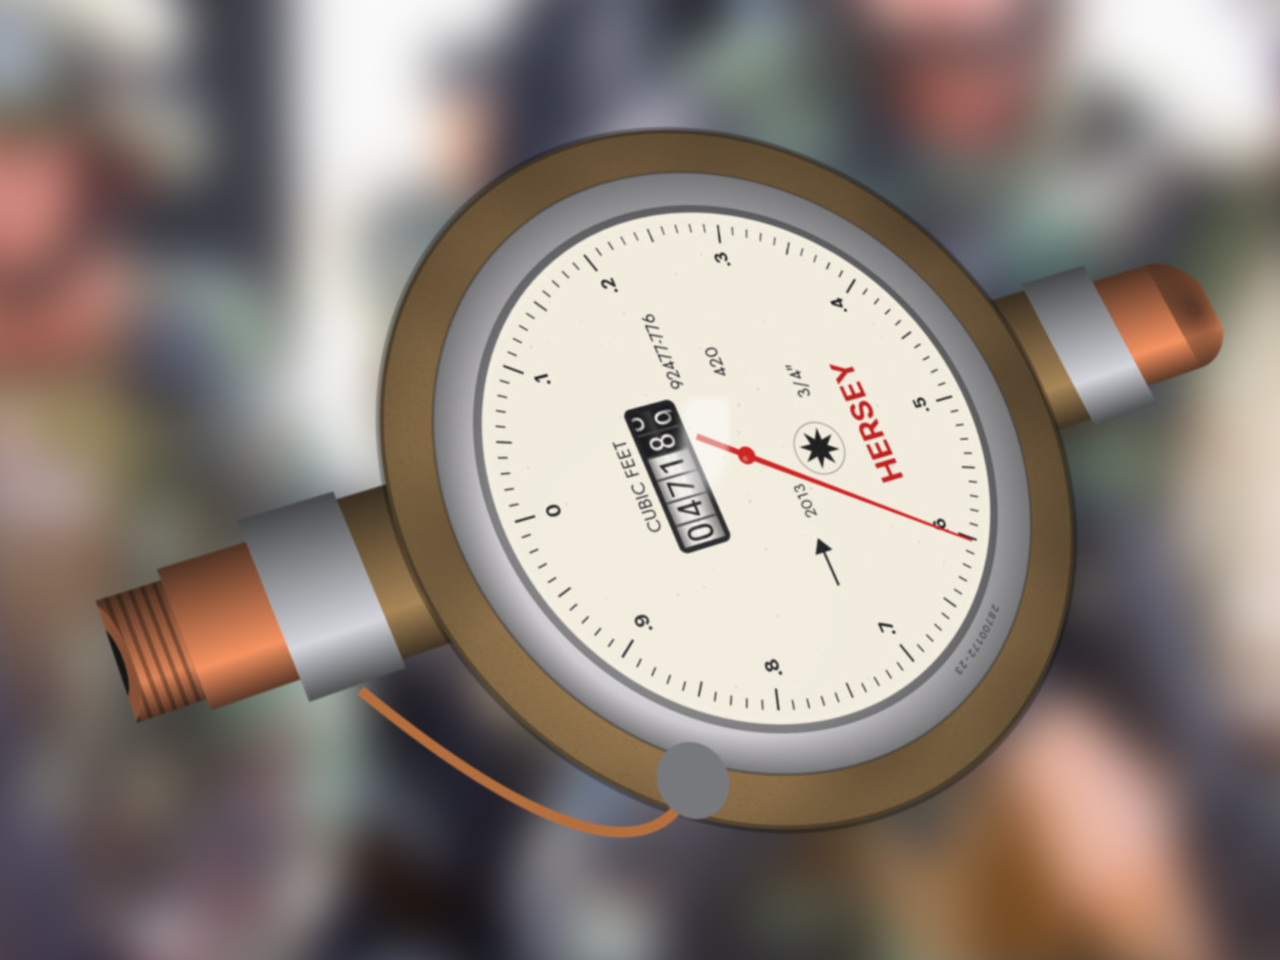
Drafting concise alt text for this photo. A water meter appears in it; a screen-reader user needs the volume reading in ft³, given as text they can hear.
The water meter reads 47188.60 ft³
